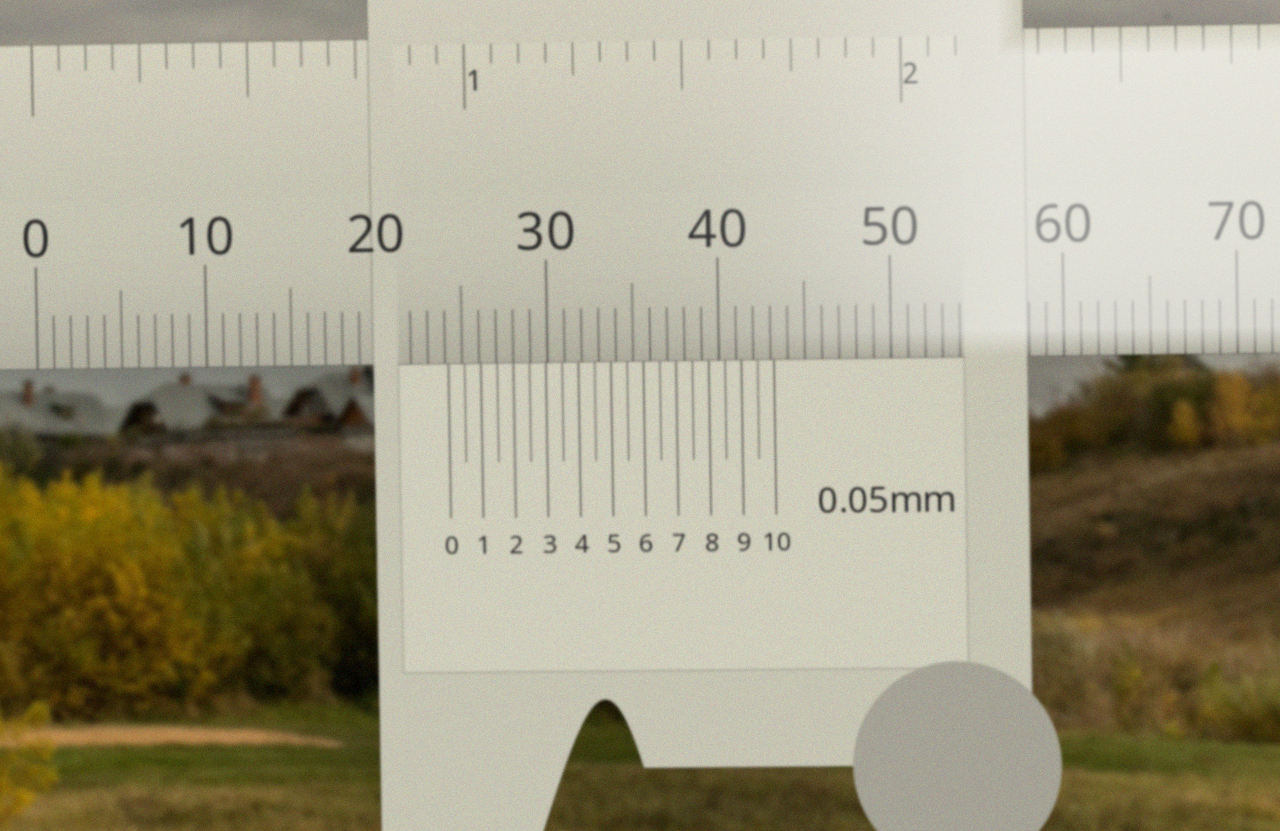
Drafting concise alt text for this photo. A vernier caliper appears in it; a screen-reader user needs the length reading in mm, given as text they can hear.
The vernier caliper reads 24.2 mm
